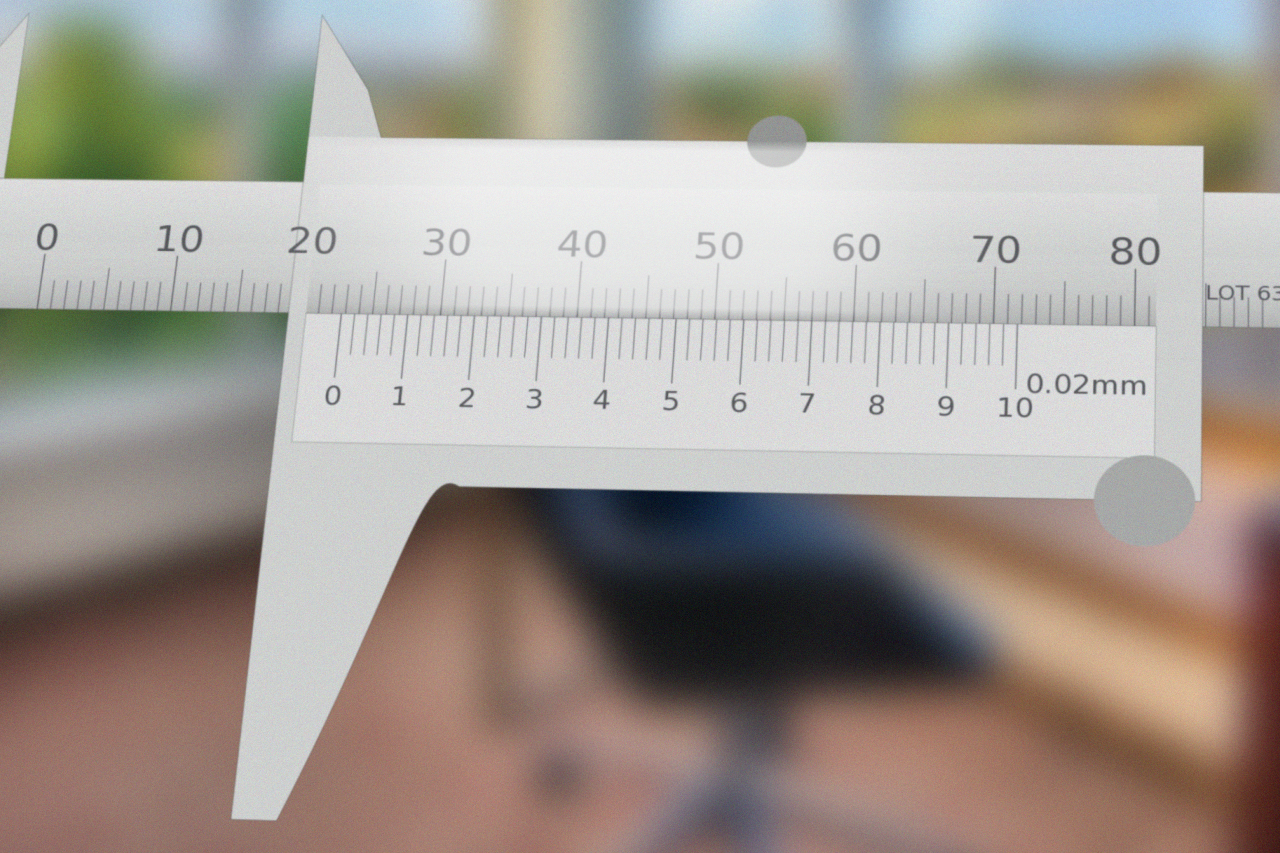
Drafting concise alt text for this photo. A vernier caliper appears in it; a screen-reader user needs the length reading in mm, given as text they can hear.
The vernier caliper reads 22.7 mm
